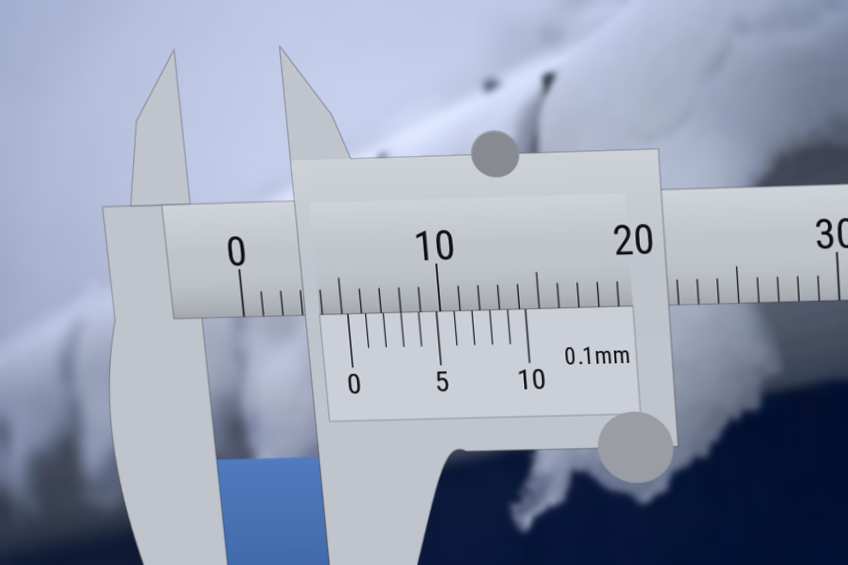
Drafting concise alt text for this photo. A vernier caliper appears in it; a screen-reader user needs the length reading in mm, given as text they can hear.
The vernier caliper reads 5.3 mm
